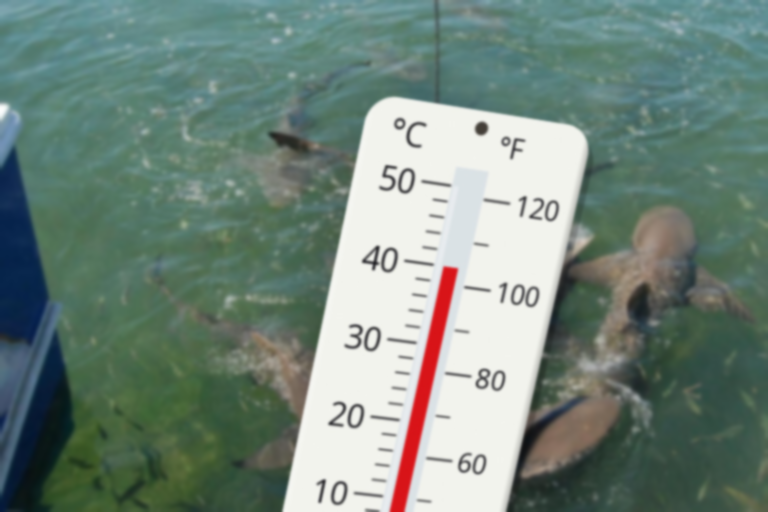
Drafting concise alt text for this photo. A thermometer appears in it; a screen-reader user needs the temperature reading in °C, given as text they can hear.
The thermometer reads 40 °C
